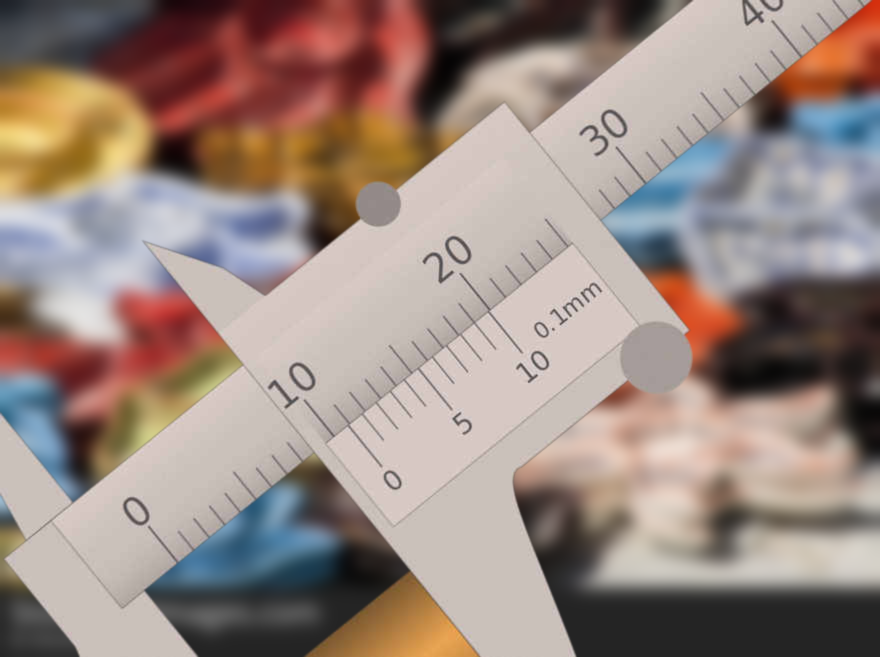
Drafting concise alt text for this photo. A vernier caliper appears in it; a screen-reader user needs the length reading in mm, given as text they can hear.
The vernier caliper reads 10.9 mm
